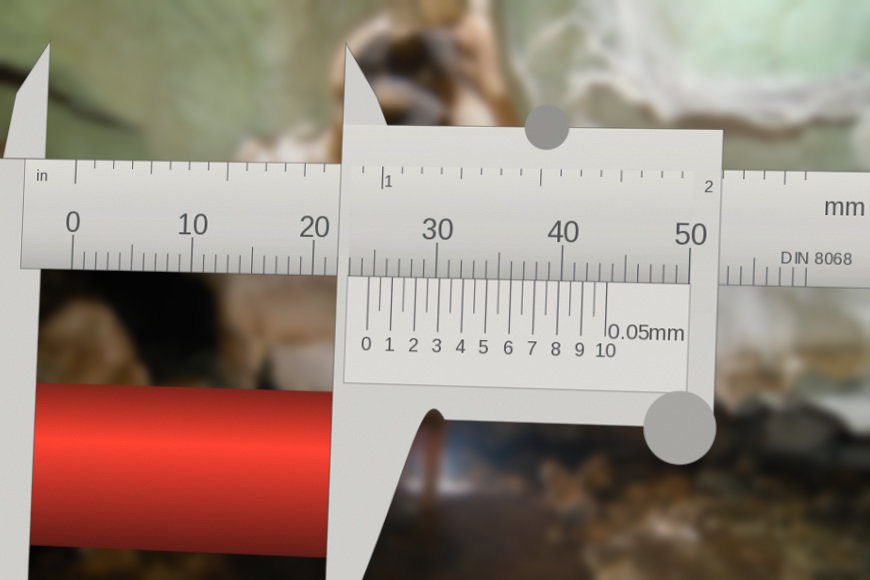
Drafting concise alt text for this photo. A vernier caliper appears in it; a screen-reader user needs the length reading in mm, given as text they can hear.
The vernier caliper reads 24.6 mm
